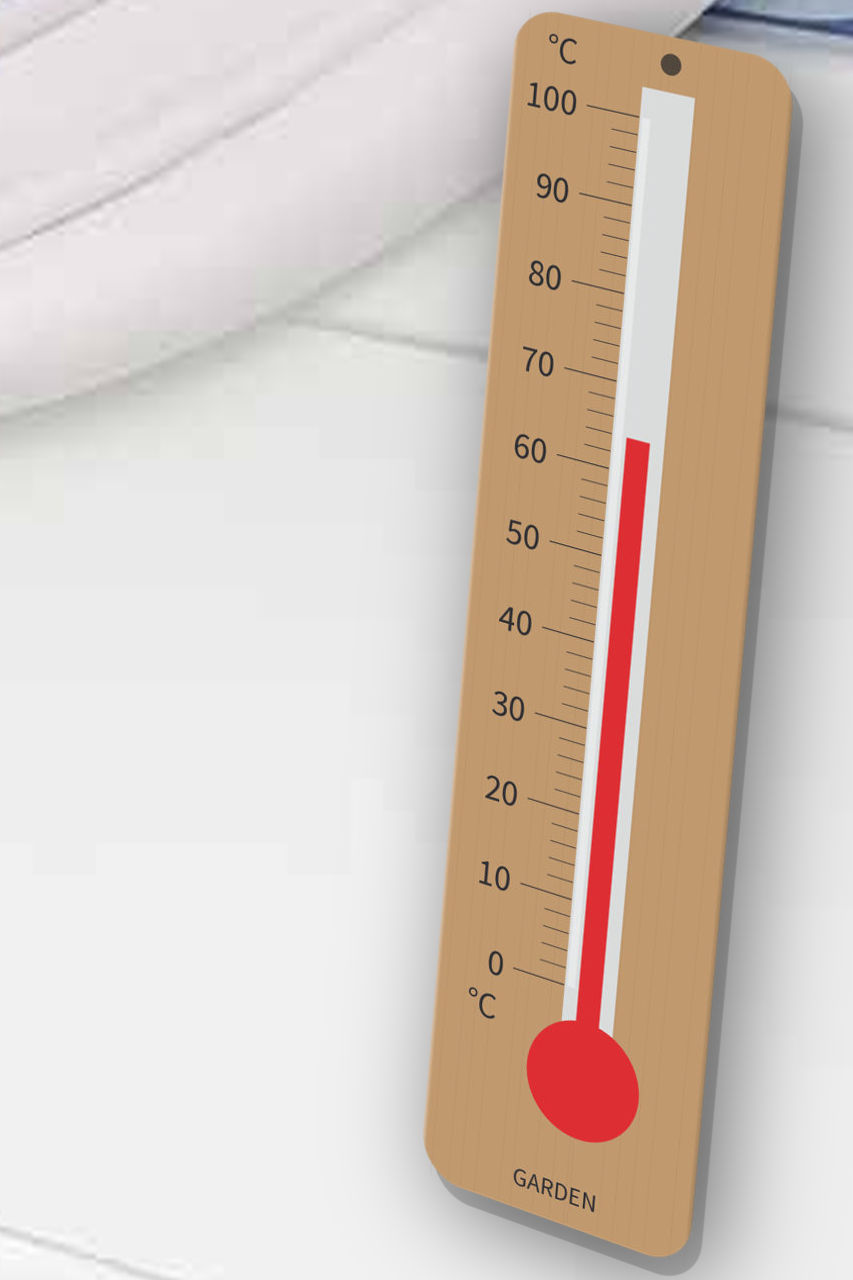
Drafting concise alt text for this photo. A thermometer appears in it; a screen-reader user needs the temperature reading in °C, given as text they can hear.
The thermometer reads 64 °C
